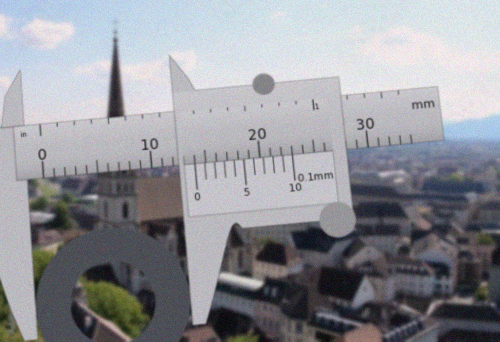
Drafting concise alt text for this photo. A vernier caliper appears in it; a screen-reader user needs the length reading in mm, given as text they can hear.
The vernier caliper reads 14.0 mm
